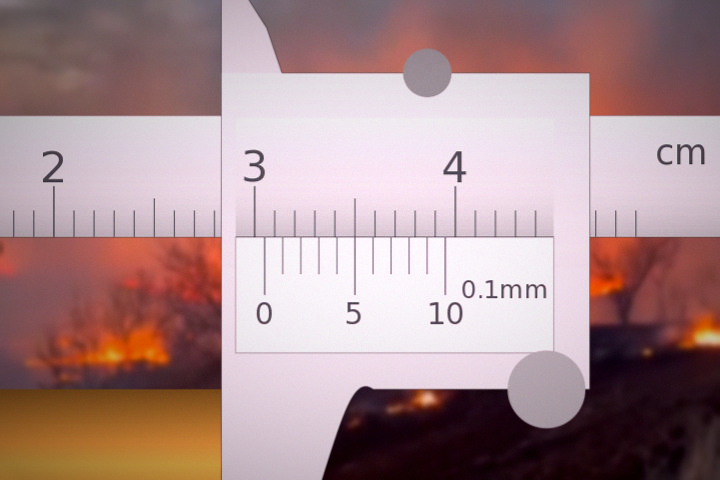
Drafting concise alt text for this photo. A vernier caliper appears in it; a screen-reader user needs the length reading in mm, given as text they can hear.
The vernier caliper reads 30.5 mm
